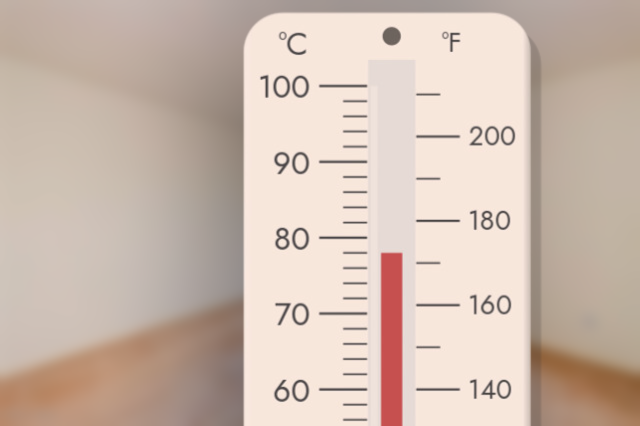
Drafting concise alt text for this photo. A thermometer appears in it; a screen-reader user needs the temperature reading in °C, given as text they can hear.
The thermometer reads 78 °C
